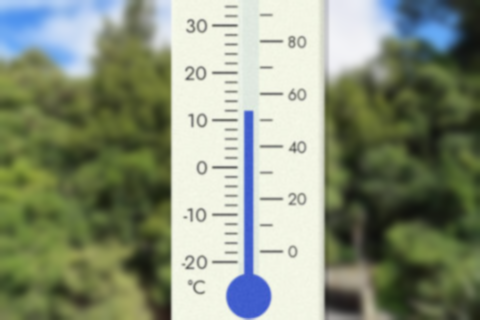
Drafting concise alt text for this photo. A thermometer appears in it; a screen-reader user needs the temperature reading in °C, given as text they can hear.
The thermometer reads 12 °C
